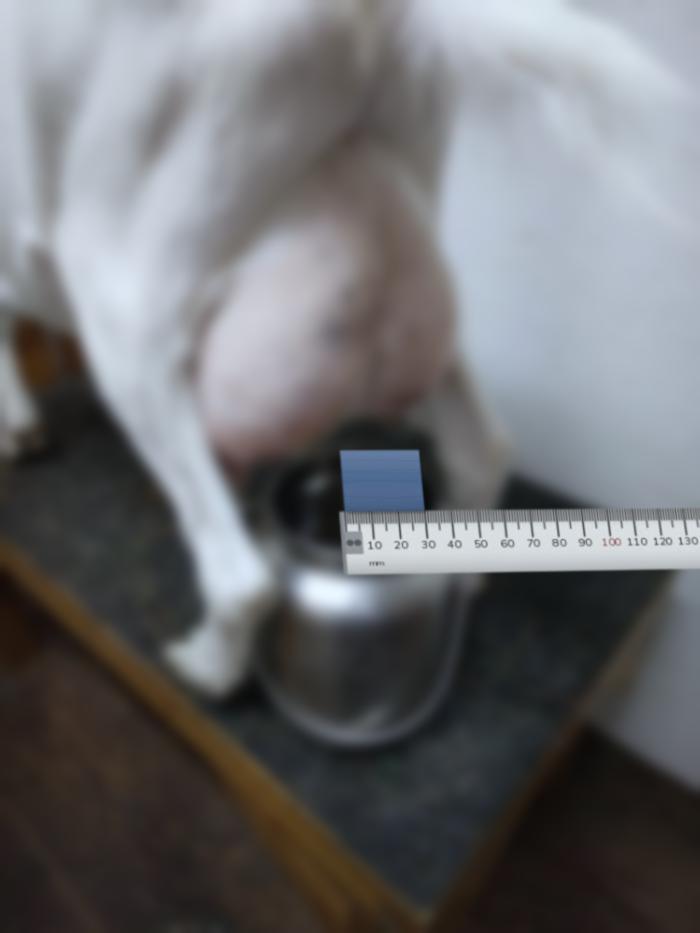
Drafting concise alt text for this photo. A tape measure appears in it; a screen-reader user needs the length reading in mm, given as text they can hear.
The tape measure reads 30 mm
